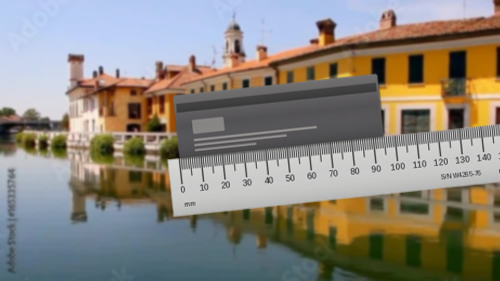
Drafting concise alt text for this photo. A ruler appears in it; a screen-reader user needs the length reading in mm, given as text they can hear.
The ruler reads 95 mm
